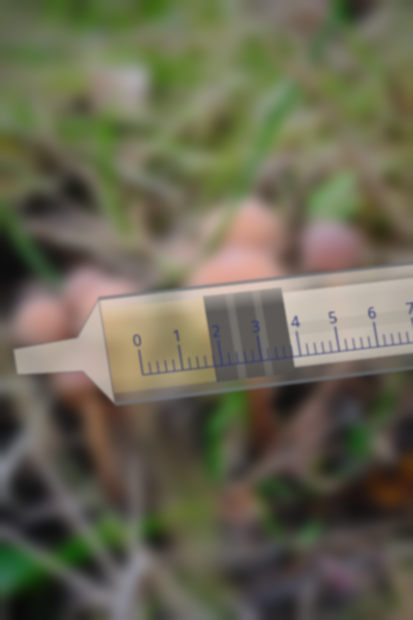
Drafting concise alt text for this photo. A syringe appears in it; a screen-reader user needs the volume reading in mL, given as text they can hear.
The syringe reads 1.8 mL
